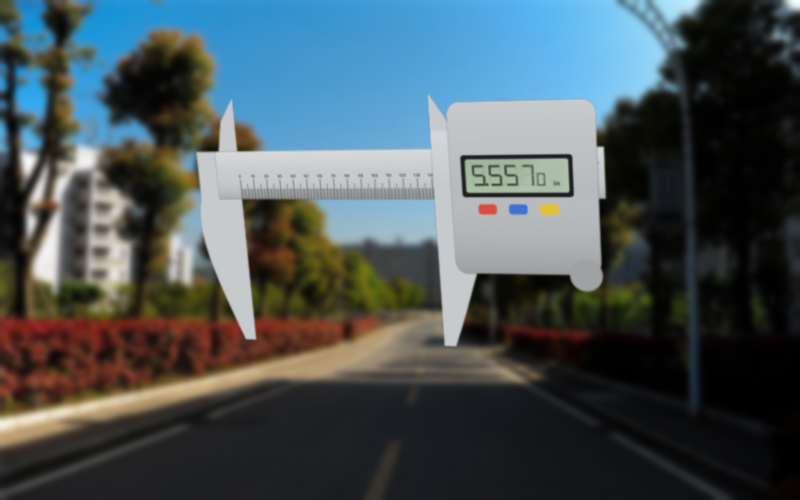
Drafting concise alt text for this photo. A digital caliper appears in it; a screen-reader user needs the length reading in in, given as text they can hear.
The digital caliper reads 5.5570 in
